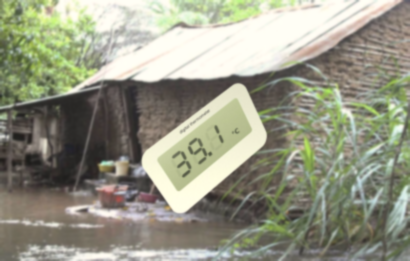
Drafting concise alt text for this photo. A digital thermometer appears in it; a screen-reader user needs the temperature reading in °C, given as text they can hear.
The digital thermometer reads 39.1 °C
